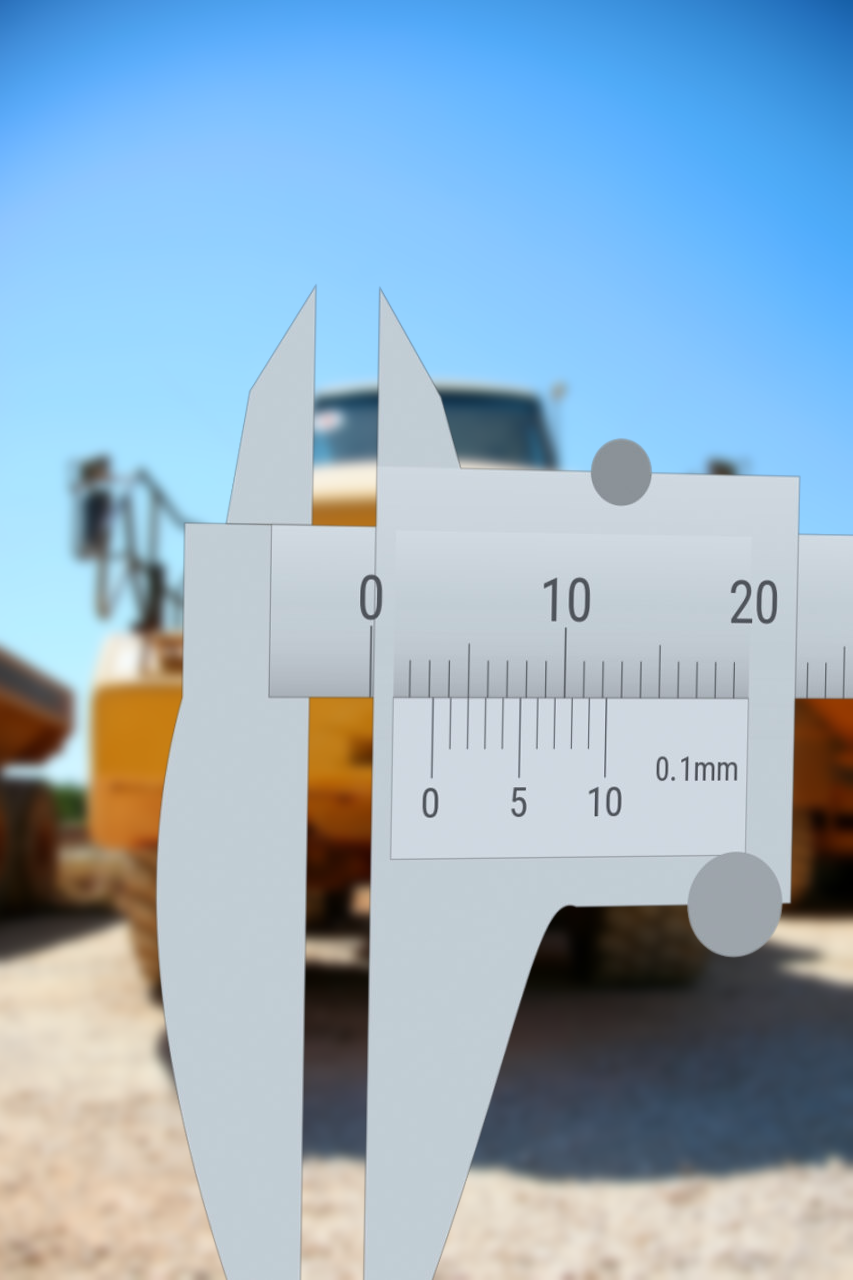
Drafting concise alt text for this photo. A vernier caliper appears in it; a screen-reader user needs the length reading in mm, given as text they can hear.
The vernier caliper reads 3.2 mm
